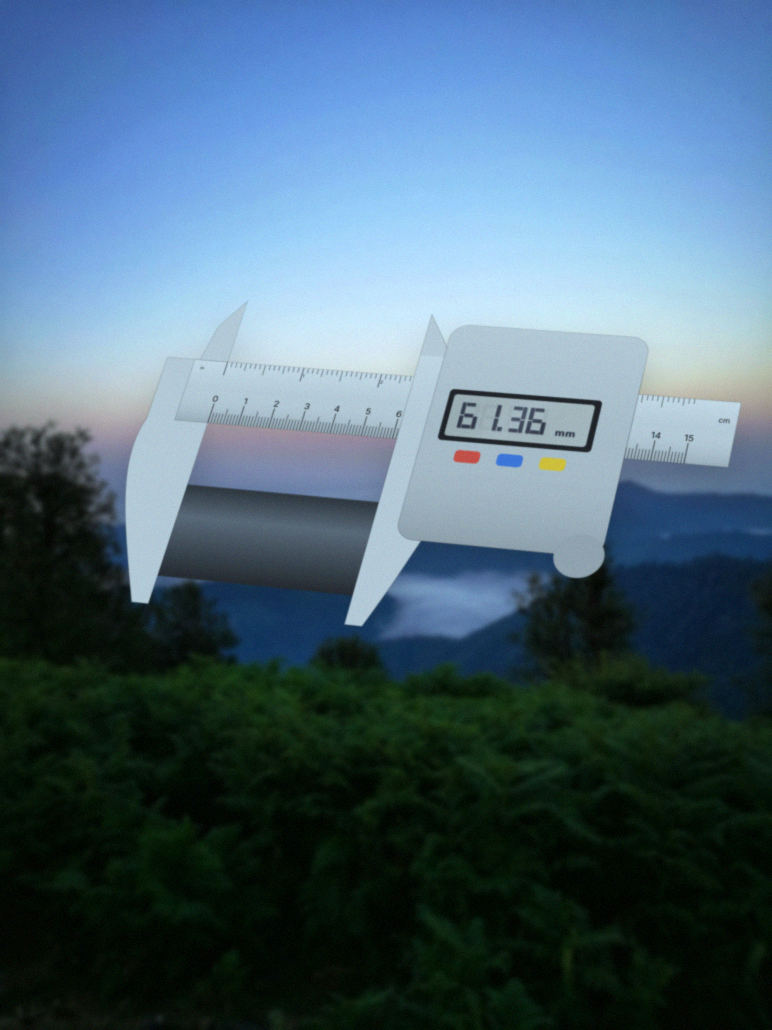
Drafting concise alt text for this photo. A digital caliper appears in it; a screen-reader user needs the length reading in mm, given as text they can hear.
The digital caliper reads 61.36 mm
